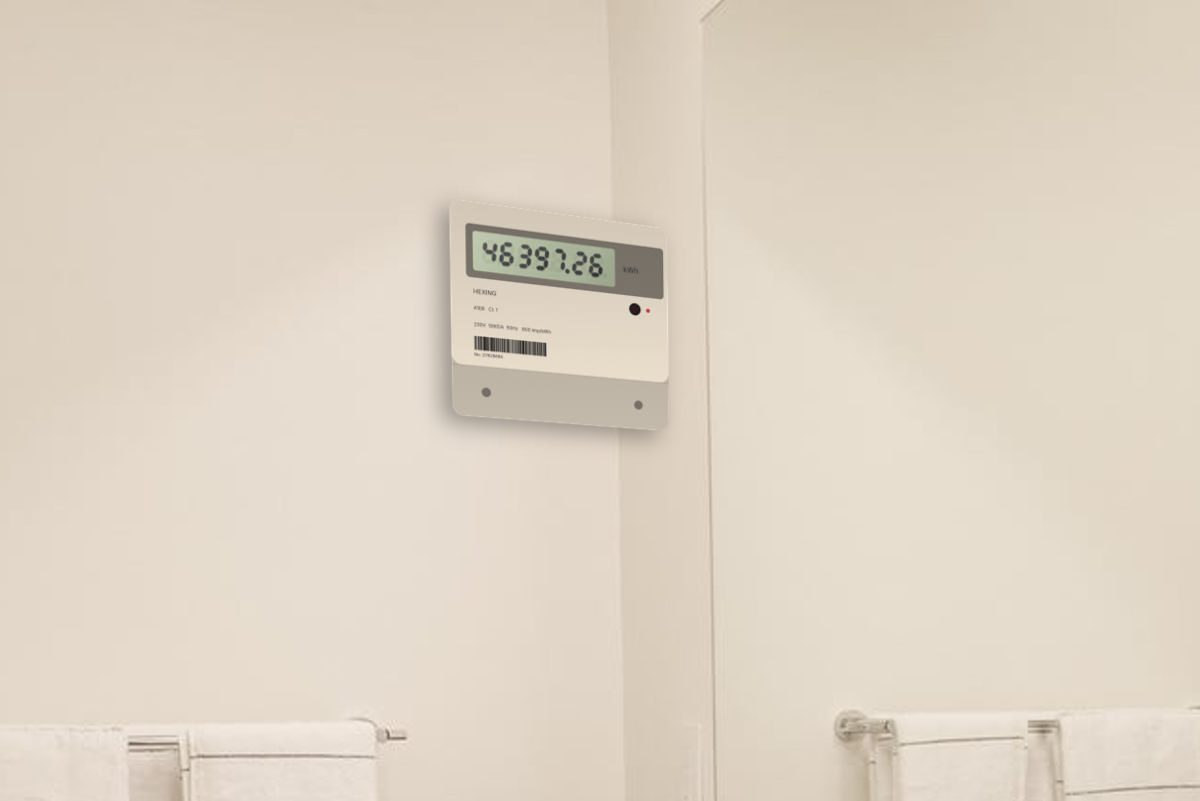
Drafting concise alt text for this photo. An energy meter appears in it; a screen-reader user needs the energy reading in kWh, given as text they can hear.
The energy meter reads 46397.26 kWh
